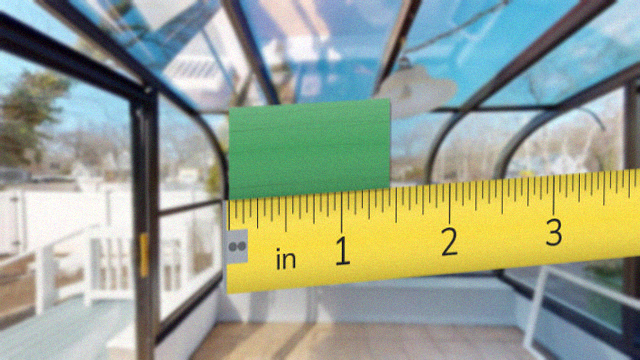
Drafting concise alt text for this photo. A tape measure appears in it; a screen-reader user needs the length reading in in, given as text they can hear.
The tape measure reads 1.4375 in
